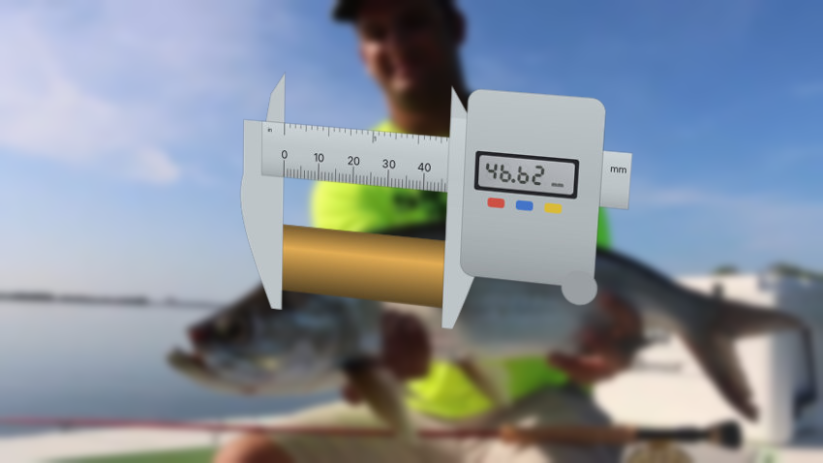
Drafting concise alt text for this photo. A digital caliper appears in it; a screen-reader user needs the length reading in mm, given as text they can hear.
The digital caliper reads 46.62 mm
